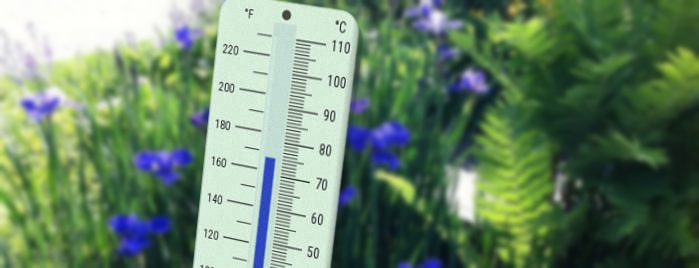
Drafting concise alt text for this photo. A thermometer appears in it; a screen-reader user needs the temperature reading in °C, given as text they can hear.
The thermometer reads 75 °C
